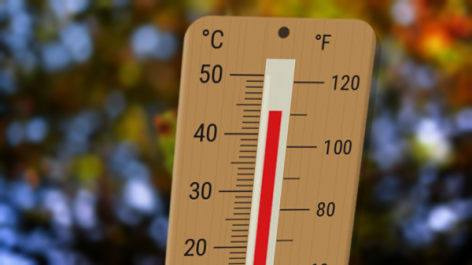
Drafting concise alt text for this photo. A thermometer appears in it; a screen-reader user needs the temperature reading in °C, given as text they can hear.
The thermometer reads 44 °C
